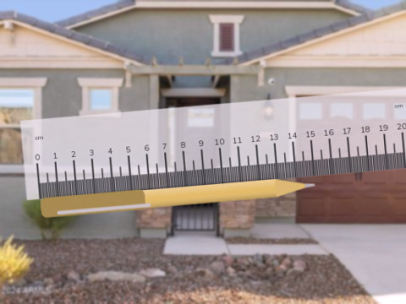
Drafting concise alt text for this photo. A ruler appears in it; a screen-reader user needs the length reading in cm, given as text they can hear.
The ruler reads 15 cm
